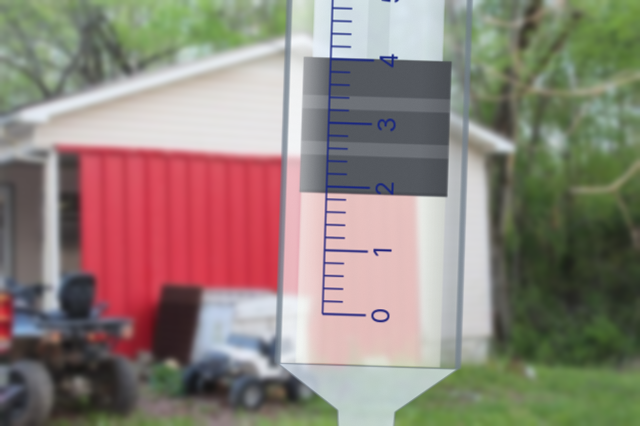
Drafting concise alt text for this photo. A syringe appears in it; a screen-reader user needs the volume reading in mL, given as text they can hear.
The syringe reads 1.9 mL
